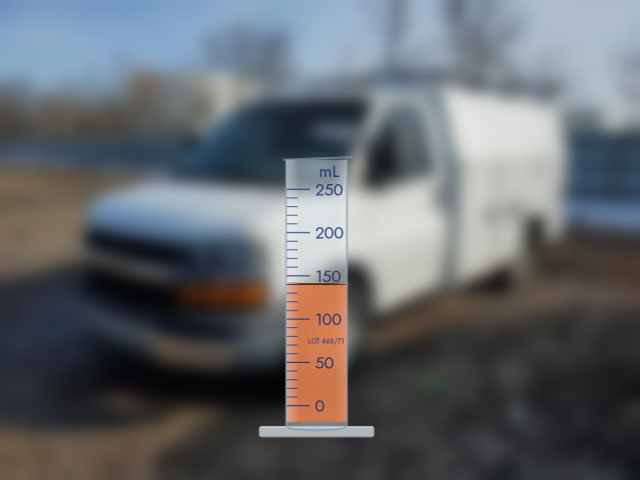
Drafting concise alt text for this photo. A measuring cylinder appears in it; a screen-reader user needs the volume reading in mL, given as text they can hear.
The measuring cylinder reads 140 mL
